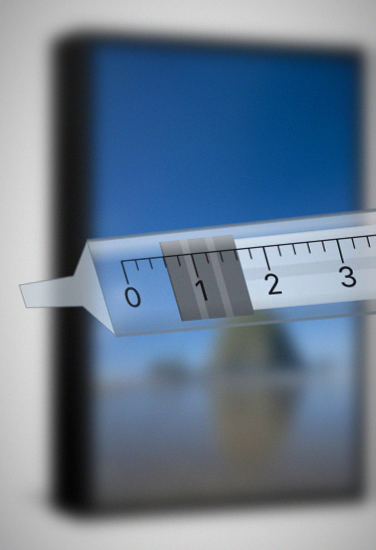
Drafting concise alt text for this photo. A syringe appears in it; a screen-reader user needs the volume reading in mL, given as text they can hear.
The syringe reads 0.6 mL
